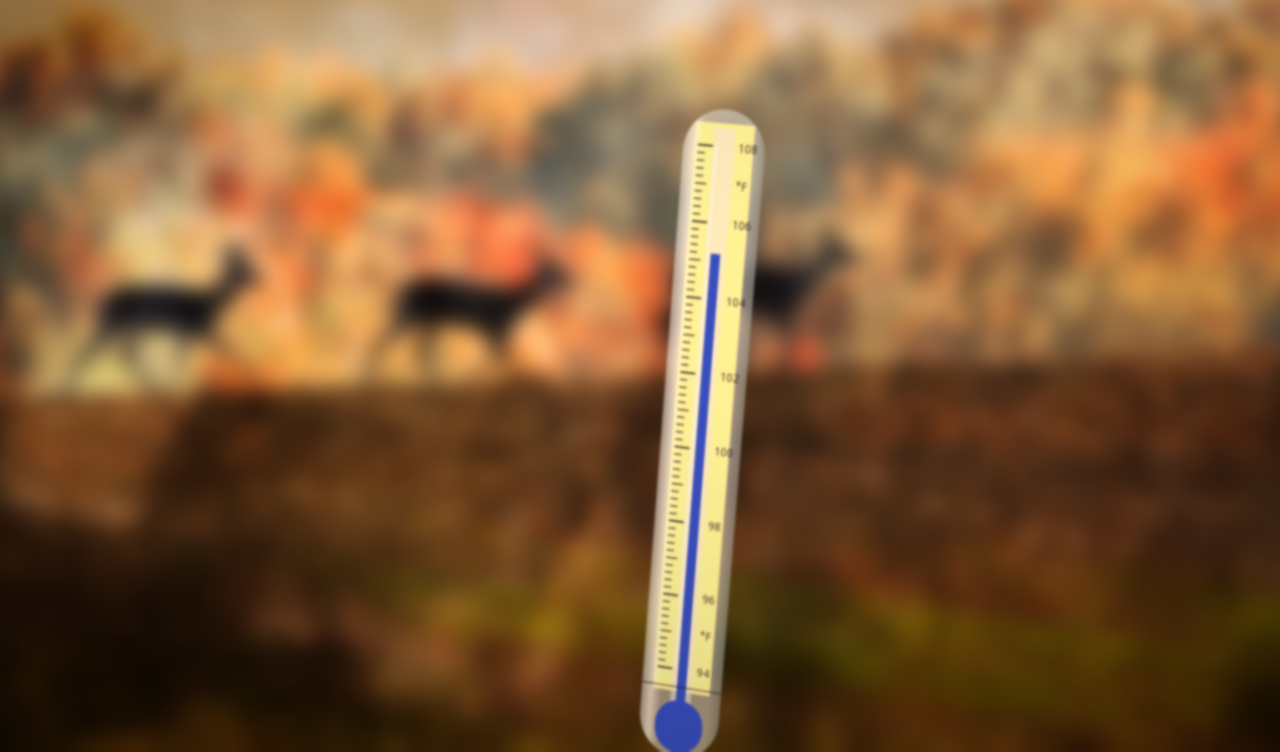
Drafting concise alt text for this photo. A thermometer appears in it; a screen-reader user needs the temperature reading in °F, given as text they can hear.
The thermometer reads 105.2 °F
